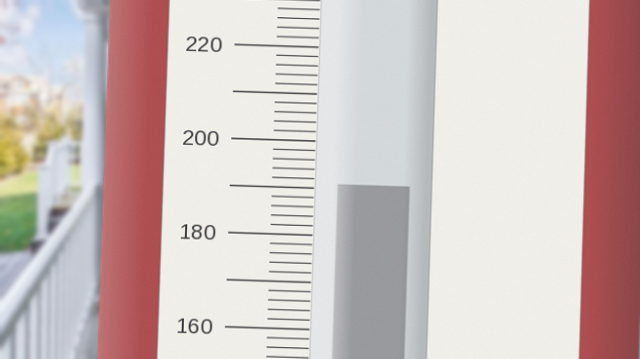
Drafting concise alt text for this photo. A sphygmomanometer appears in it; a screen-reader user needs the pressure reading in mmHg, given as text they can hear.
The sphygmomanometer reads 191 mmHg
